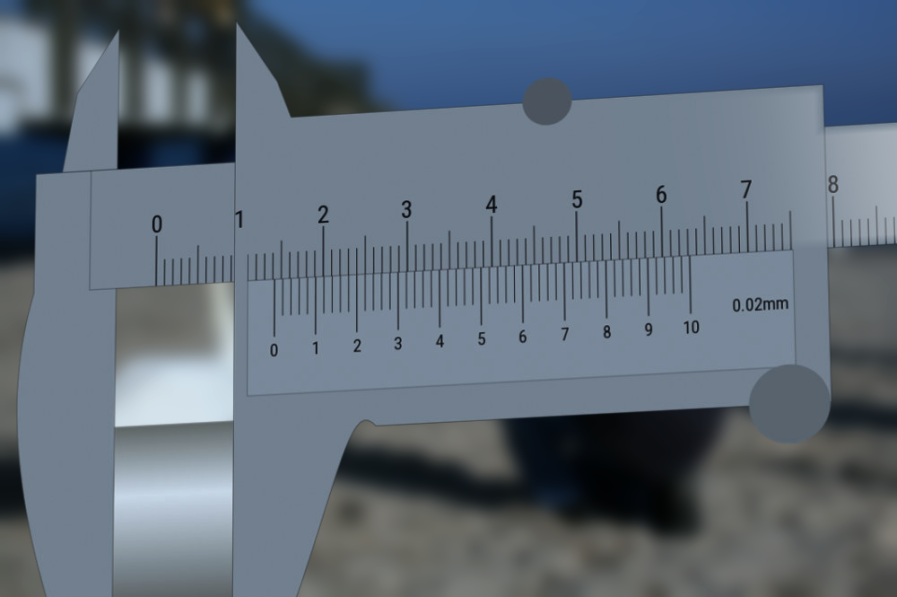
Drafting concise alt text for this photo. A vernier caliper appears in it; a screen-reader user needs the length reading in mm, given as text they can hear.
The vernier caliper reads 14.2 mm
